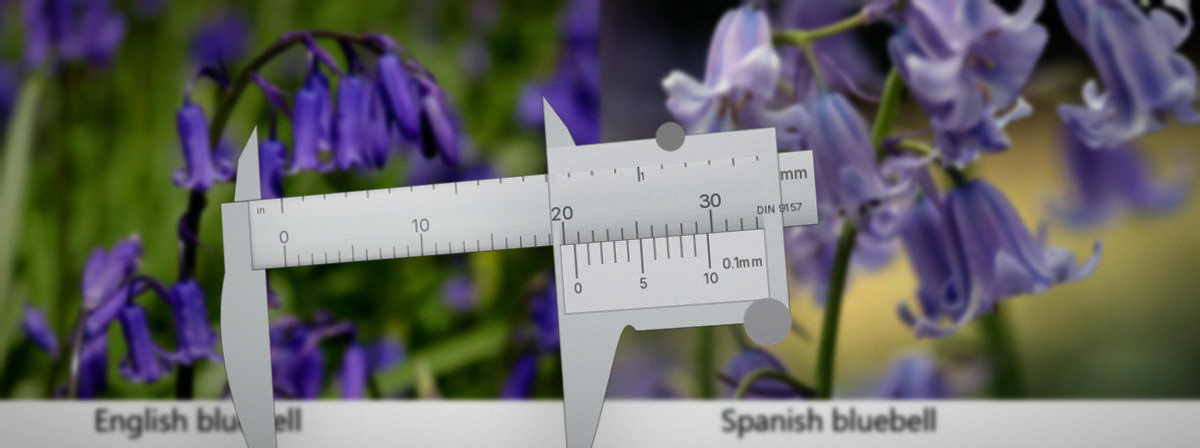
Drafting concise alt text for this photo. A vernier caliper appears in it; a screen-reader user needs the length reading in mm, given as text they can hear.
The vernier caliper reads 20.7 mm
